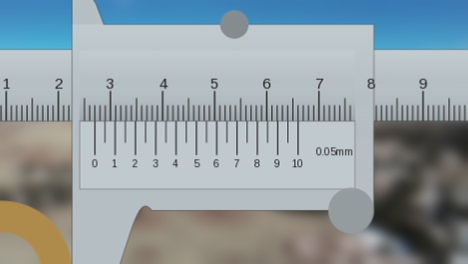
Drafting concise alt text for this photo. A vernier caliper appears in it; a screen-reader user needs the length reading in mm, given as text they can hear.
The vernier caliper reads 27.0 mm
